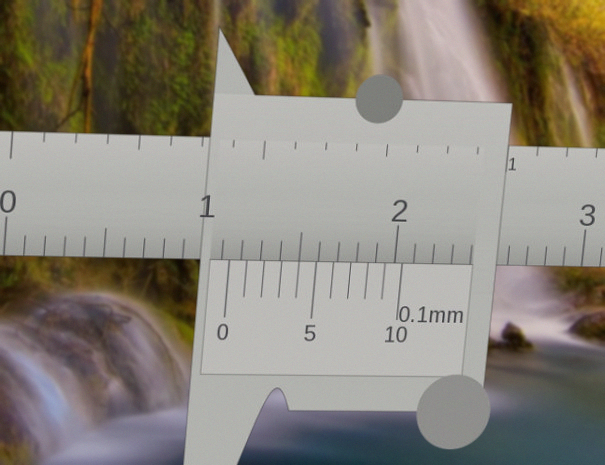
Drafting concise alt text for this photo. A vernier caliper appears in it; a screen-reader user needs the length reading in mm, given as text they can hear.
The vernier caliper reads 11.4 mm
